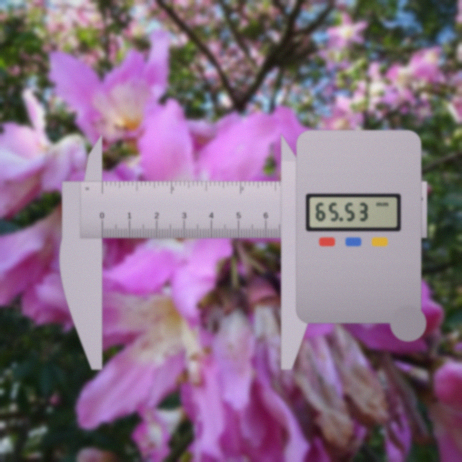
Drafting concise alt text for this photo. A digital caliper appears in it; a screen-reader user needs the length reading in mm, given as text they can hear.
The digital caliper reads 65.53 mm
